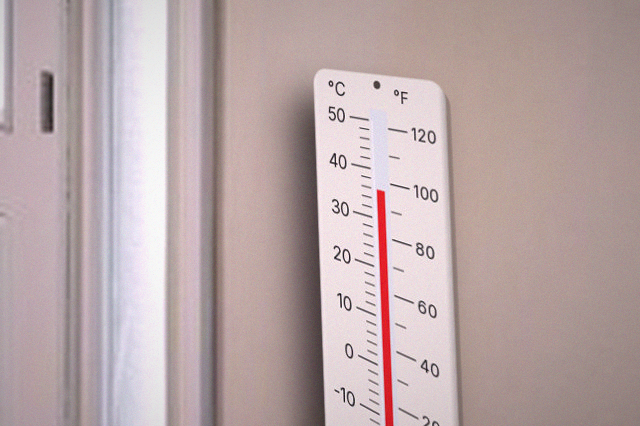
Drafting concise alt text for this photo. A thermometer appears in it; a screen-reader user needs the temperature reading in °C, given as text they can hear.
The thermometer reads 36 °C
